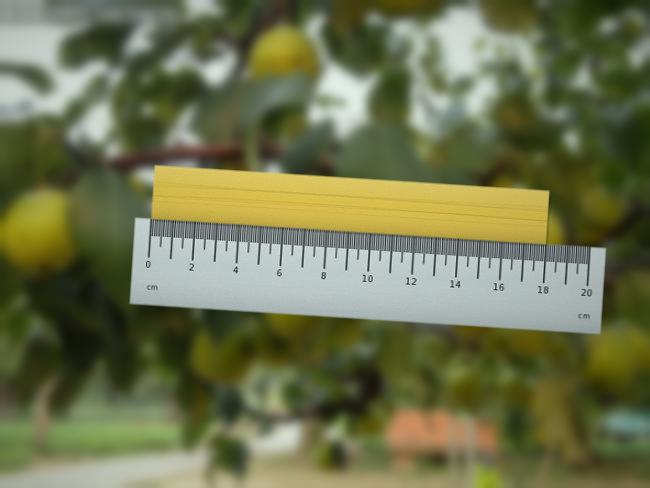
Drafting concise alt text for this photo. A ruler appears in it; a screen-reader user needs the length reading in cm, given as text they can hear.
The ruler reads 18 cm
